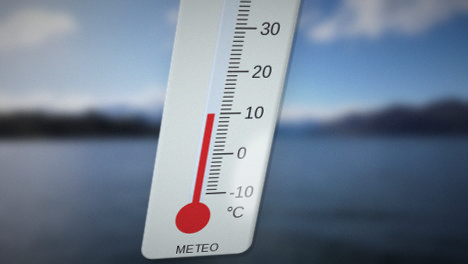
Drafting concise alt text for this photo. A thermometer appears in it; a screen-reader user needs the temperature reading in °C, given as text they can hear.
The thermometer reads 10 °C
